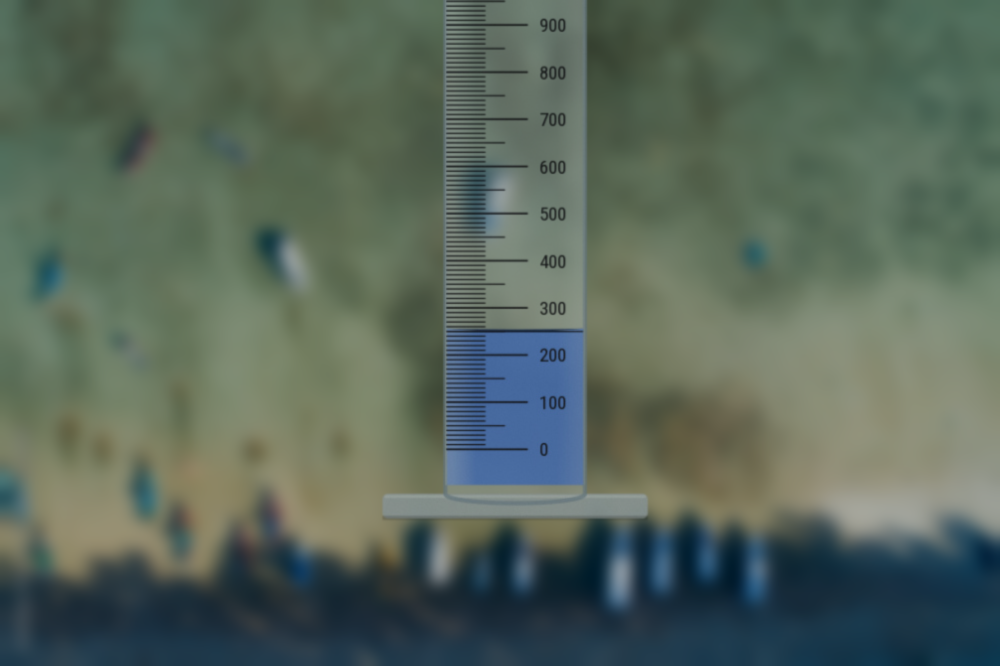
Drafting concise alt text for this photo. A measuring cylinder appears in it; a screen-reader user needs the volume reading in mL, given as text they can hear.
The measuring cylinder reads 250 mL
